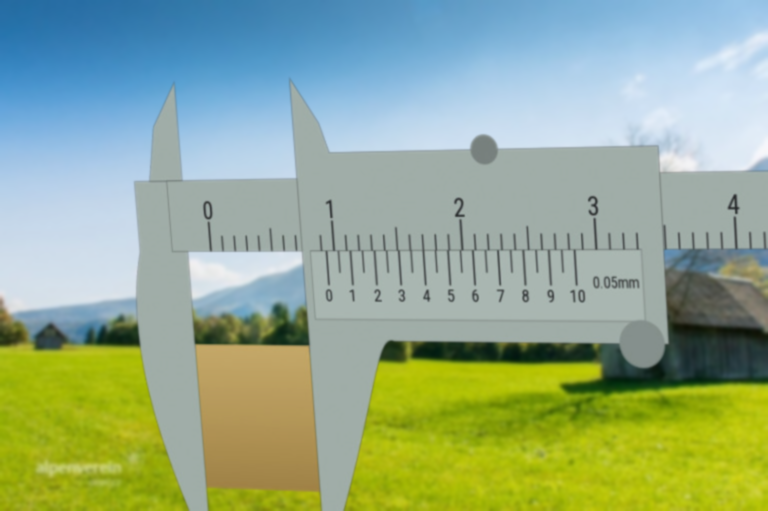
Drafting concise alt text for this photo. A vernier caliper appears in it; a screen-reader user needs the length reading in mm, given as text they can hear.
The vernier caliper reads 9.4 mm
